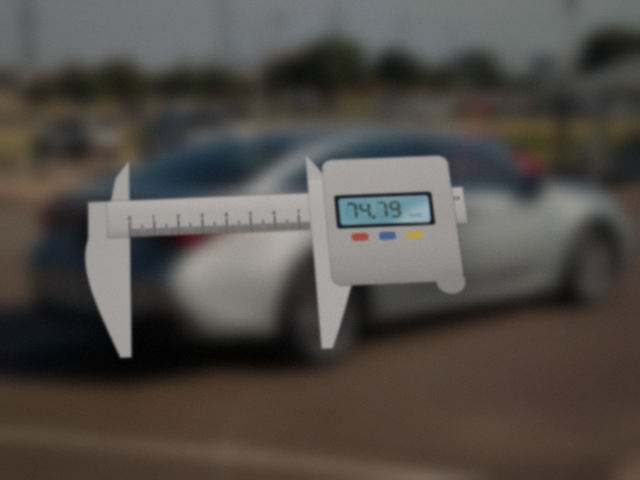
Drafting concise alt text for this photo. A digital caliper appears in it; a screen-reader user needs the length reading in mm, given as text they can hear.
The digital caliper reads 74.79 mm
